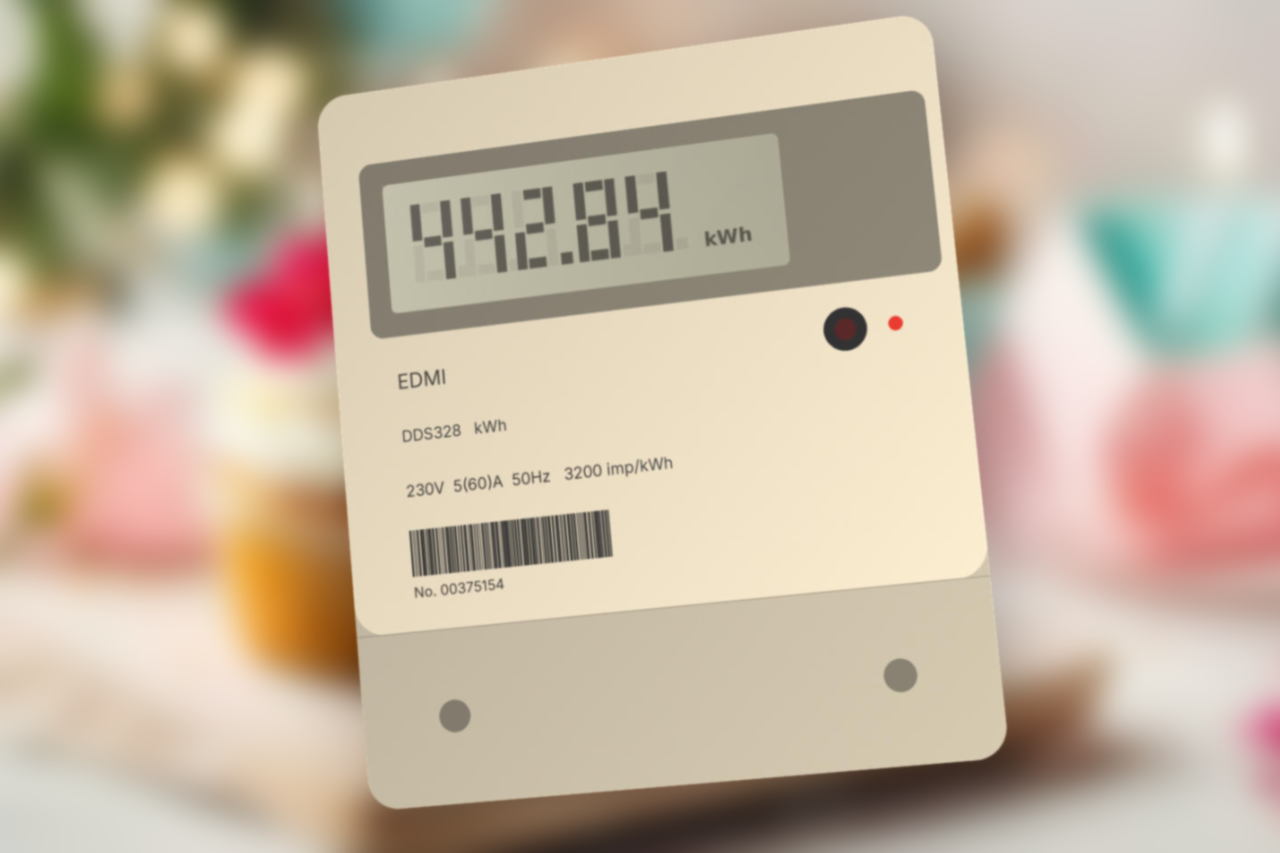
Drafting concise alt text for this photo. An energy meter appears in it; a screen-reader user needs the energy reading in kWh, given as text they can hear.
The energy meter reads 442.84 kWh
